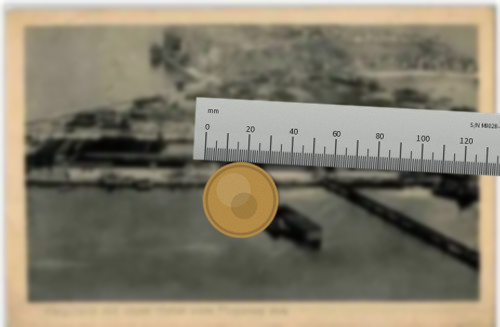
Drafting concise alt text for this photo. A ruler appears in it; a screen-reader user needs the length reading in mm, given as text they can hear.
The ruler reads 35 mm
